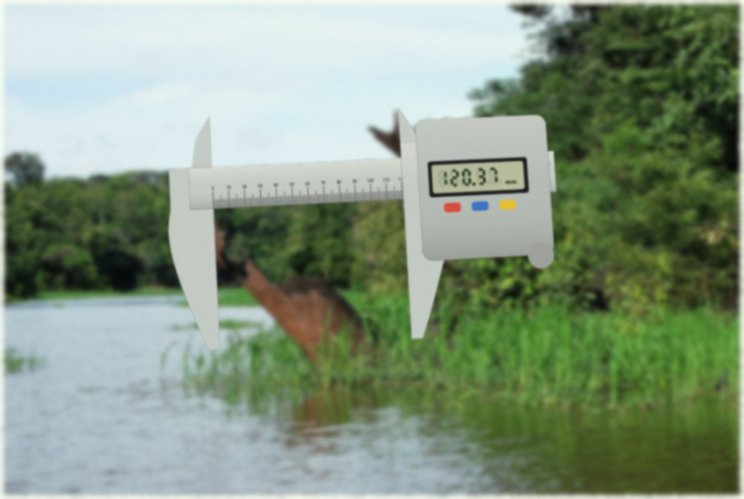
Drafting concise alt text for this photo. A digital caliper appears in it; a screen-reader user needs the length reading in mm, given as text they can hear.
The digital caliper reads 120.37 mm
